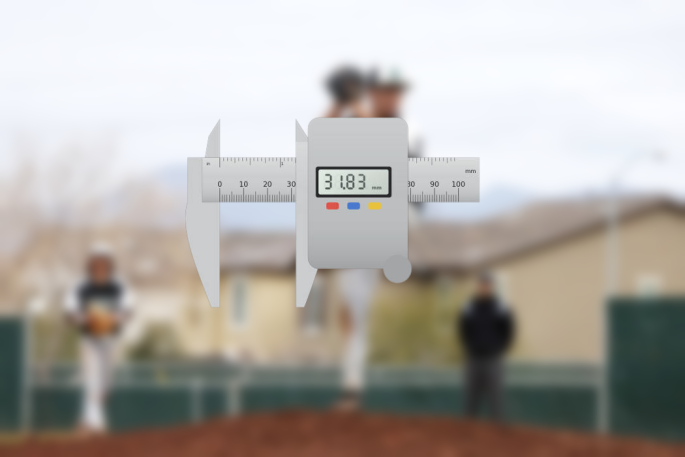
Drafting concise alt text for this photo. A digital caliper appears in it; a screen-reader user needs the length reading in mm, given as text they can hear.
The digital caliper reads 31.83 mm
